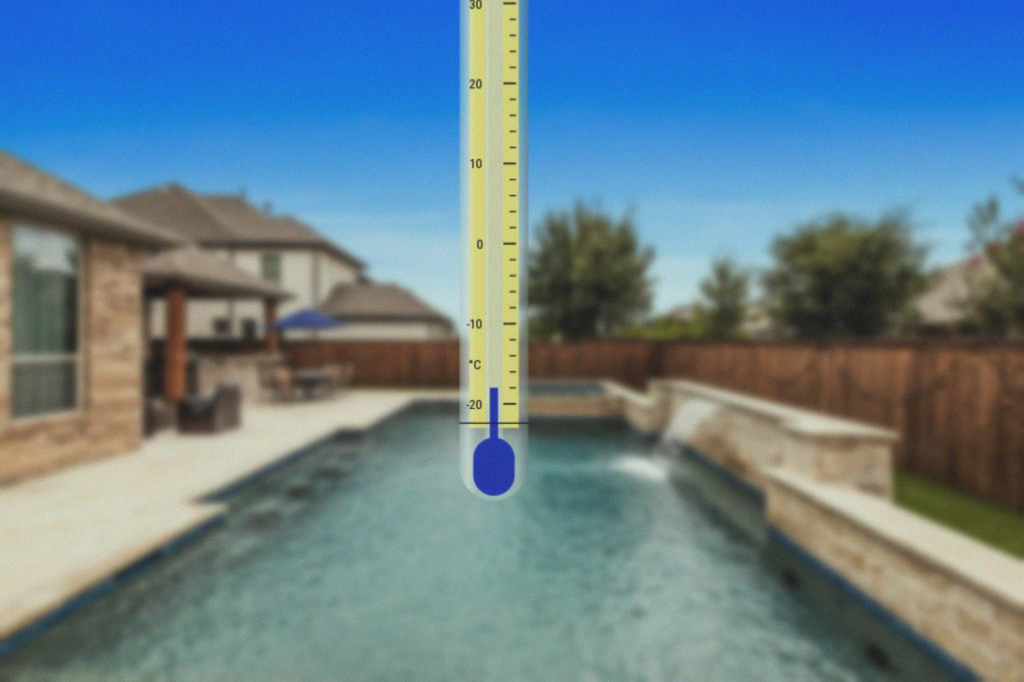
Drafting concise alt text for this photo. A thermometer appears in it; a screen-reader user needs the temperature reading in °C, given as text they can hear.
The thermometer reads -18 °C
